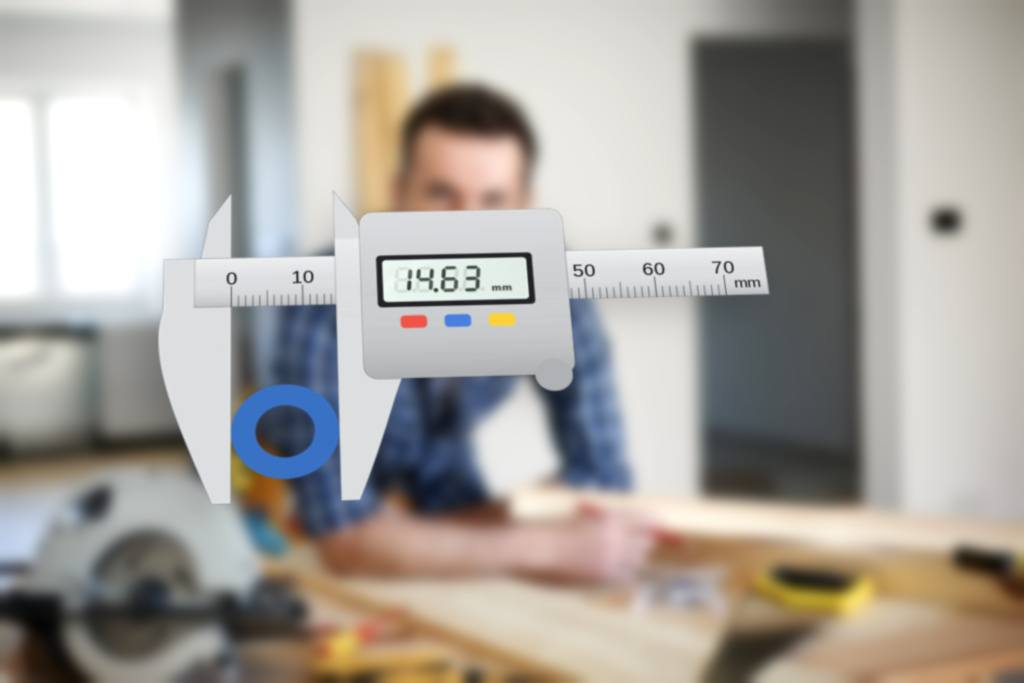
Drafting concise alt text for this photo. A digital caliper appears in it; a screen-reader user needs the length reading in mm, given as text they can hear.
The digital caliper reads 14.63 mm
